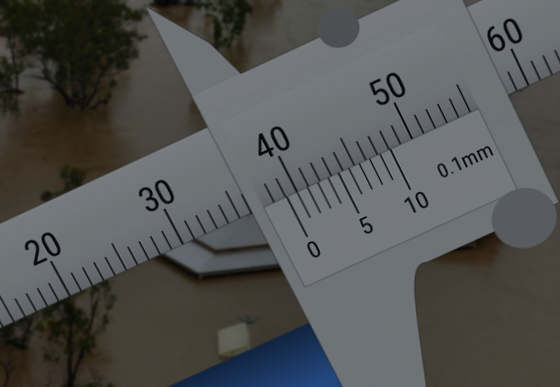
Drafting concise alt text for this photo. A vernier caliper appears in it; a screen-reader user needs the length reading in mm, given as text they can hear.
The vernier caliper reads 39.1 mm
